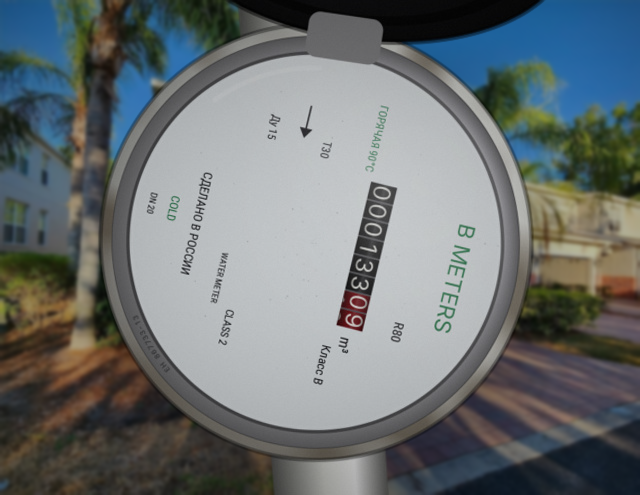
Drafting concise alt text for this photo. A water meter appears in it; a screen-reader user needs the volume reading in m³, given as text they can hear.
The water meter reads 133.09 m³
